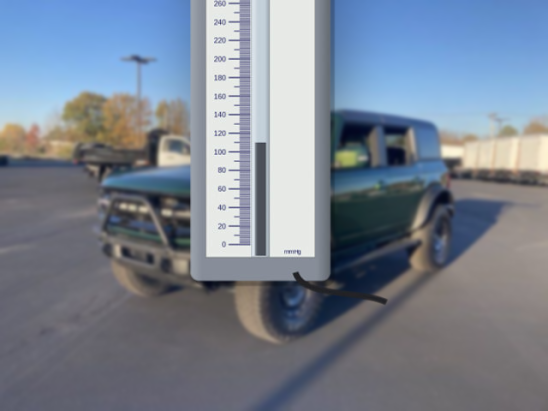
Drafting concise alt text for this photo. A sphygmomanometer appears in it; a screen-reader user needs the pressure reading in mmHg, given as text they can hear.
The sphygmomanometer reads 110 mmHg
